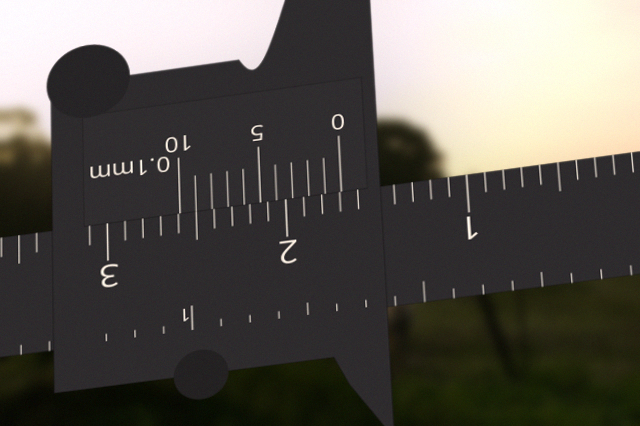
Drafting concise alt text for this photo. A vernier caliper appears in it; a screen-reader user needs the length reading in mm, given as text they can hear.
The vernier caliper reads 16.9 mm
